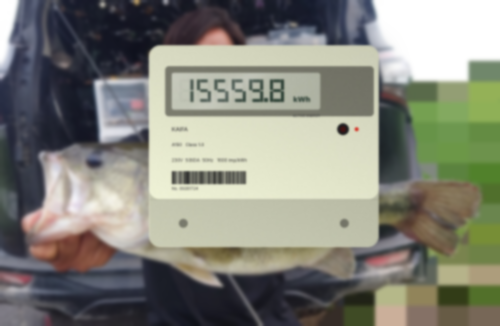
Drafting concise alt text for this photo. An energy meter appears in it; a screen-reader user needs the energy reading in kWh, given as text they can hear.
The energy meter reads 15559.8 kWh
